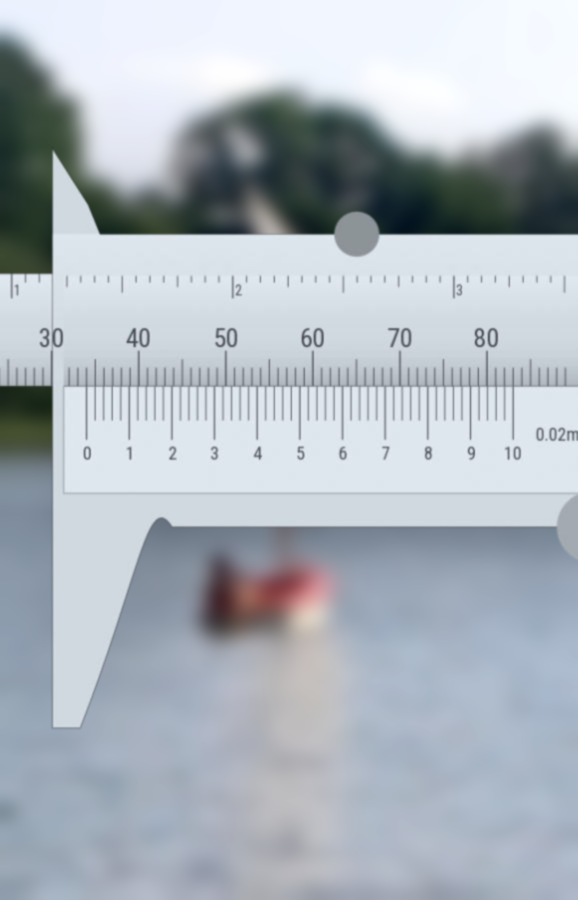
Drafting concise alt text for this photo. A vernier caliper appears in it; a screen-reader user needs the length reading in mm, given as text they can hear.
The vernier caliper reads 34.0 mm
